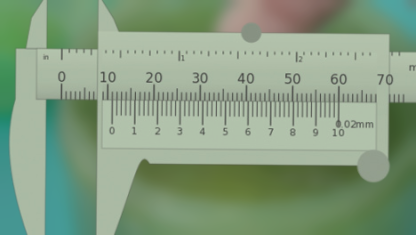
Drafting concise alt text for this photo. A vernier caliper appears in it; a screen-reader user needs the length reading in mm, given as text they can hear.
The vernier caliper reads 11.0 mm
